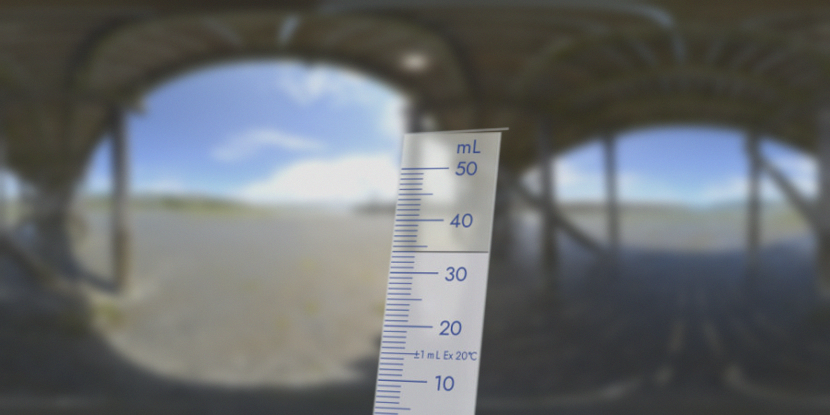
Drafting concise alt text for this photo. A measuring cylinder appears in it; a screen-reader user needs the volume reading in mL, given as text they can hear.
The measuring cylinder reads 34 mL
